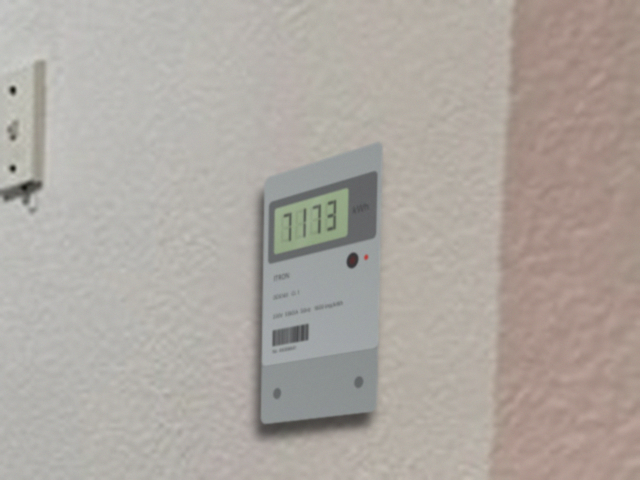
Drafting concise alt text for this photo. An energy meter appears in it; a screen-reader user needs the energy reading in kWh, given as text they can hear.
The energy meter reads 7173 kWh
